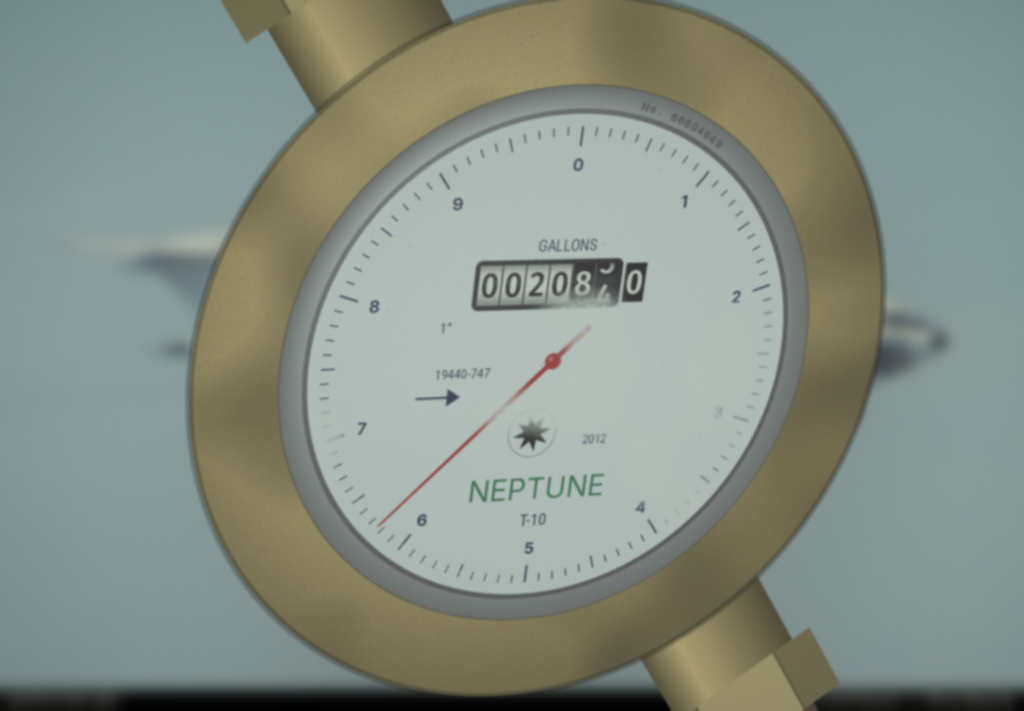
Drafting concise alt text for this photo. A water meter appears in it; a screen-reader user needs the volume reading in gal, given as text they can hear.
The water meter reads 20836.2 gal
